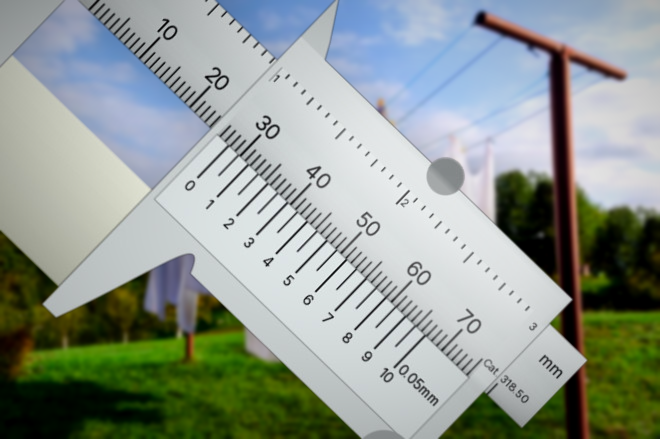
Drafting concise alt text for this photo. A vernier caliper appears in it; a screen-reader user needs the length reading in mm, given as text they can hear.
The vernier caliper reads 27.8 mm
